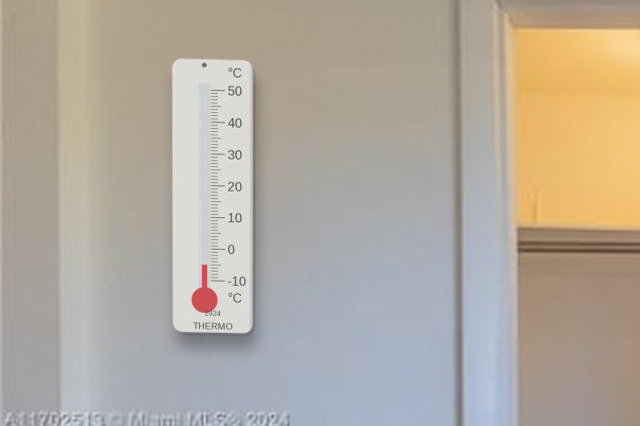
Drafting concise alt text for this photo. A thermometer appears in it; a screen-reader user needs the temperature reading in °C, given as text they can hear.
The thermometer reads -5 °C
